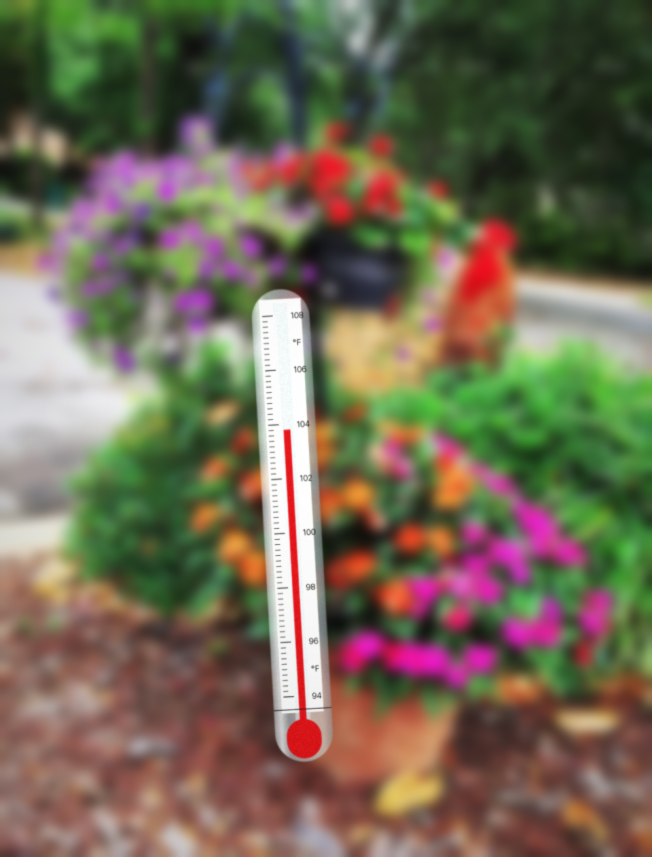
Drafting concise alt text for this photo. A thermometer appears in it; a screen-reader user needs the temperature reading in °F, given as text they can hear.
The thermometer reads 103.8 °F
